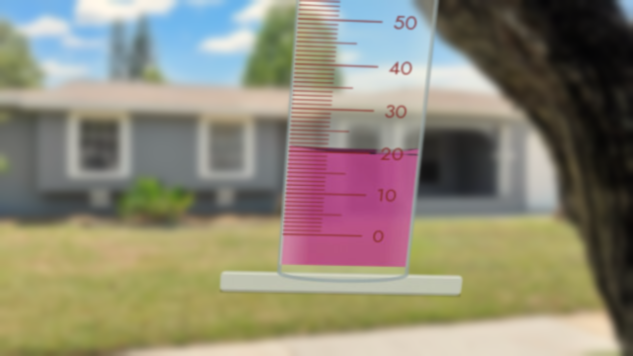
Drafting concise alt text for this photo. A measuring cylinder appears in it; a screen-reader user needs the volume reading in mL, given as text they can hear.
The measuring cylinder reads 20 mL
